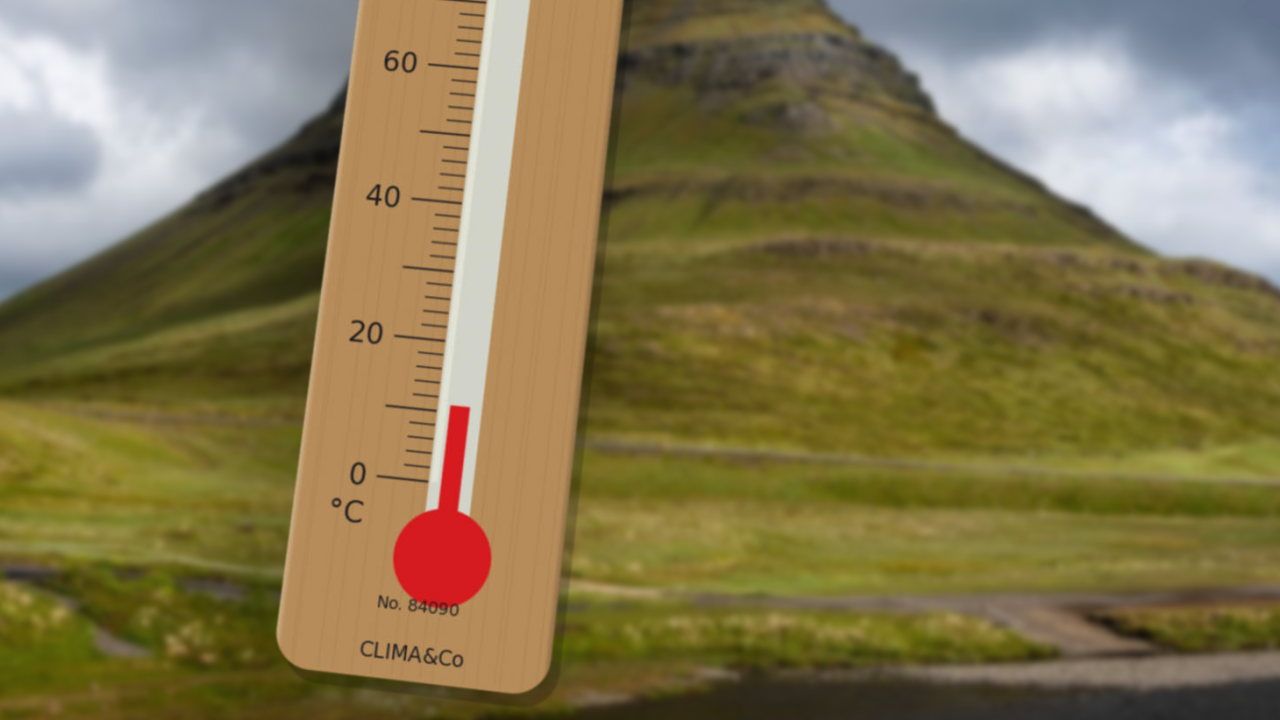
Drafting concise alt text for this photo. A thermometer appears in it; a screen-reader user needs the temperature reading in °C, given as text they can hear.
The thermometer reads 11 °C
